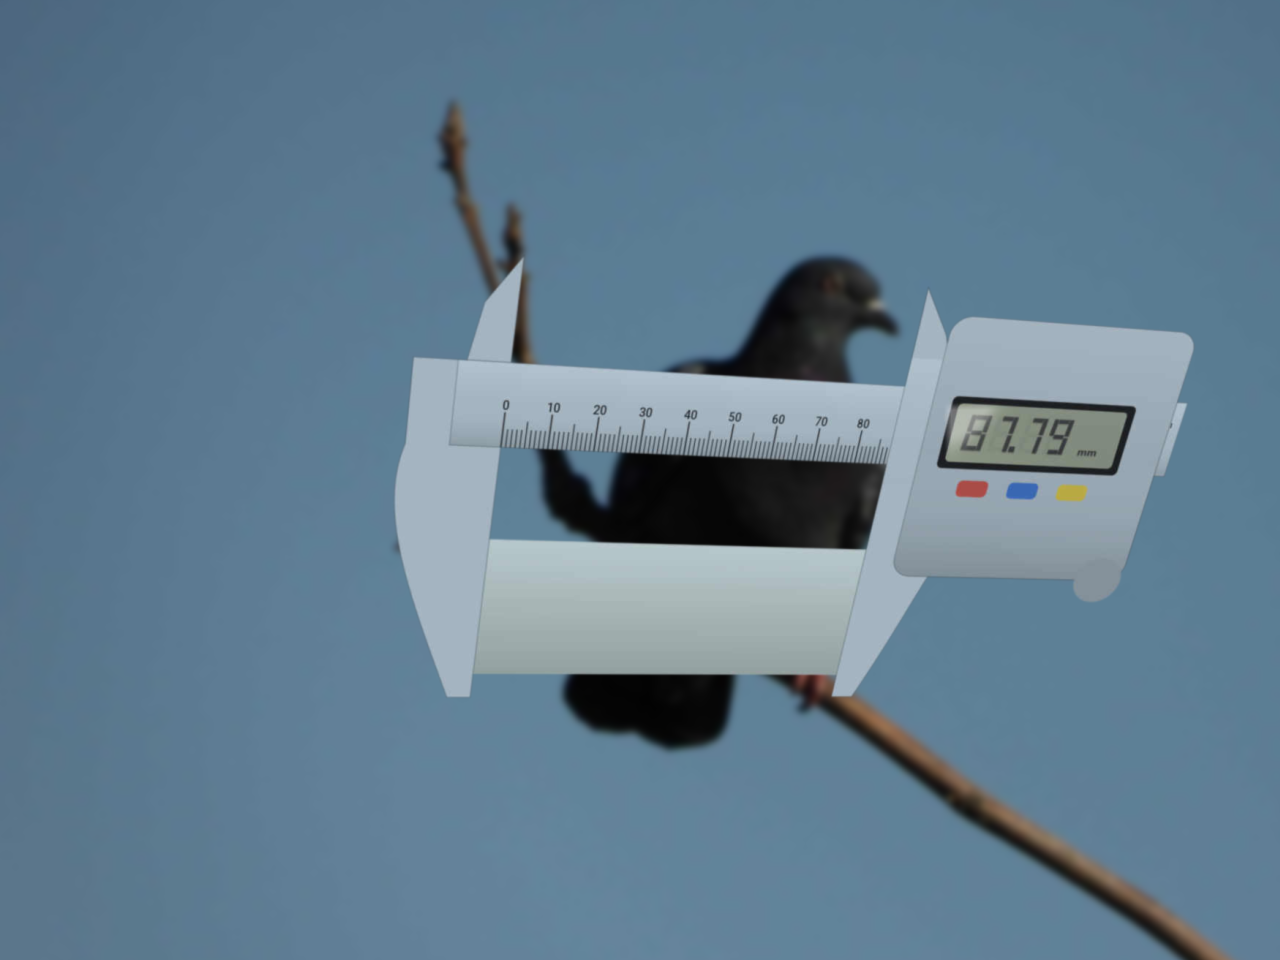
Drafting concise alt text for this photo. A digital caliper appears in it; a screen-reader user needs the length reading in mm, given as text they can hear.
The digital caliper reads 87.79 mm
